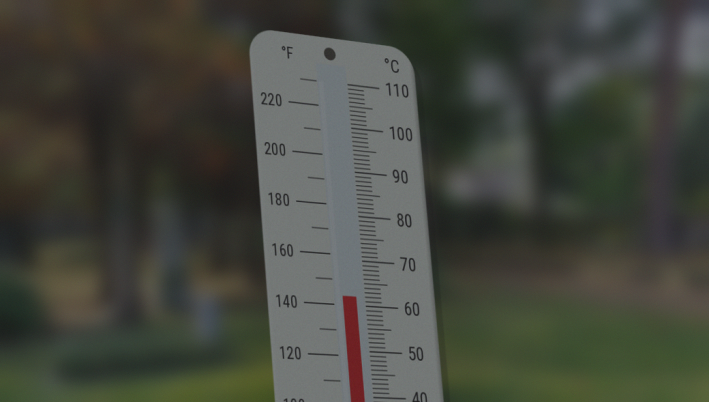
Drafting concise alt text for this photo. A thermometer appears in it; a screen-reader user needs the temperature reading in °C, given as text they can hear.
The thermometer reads 62 °C
